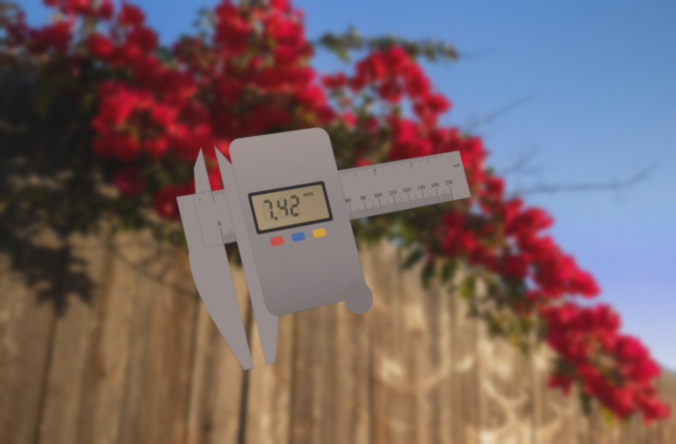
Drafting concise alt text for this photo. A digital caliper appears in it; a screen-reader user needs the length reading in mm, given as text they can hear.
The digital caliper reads 7.42 mm
